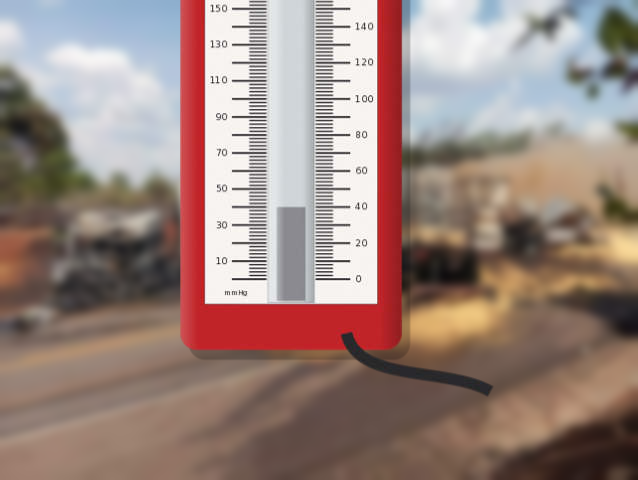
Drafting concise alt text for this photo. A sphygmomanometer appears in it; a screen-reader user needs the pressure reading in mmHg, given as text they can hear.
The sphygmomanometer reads 40 mmHg
